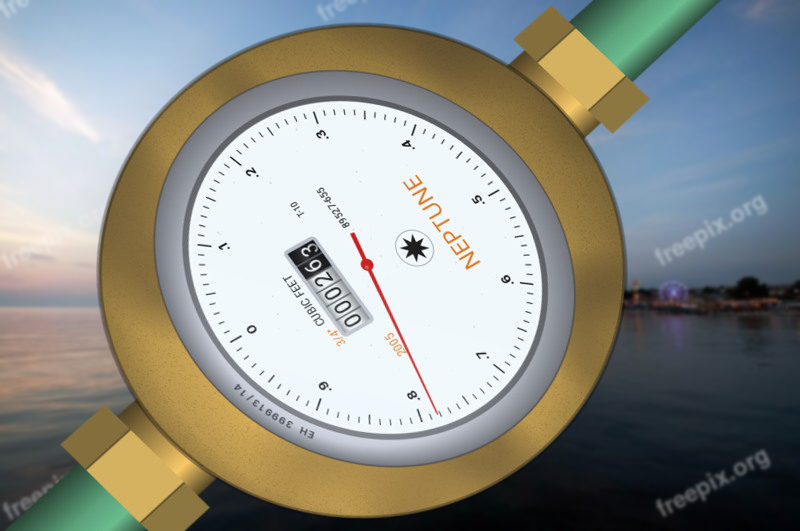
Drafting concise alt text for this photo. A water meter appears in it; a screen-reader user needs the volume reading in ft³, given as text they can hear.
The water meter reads 262.78 ft³
